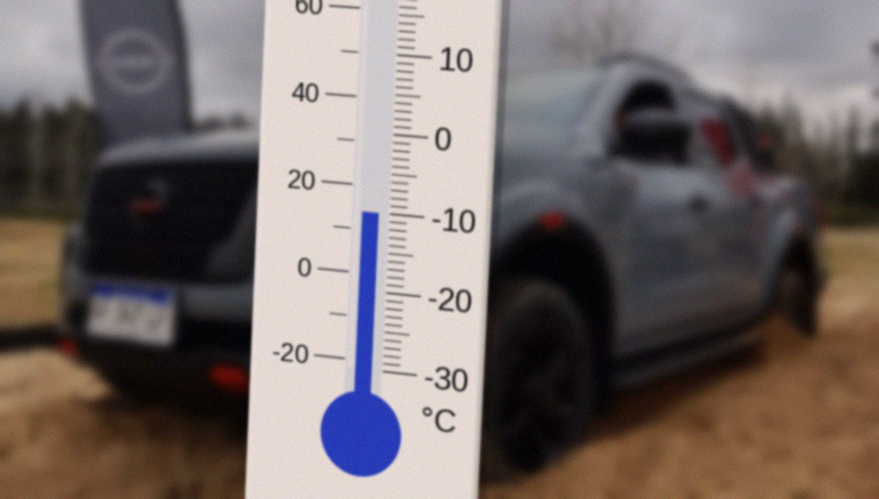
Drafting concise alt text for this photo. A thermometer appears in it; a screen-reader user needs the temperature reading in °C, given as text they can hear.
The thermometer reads -10 °C
